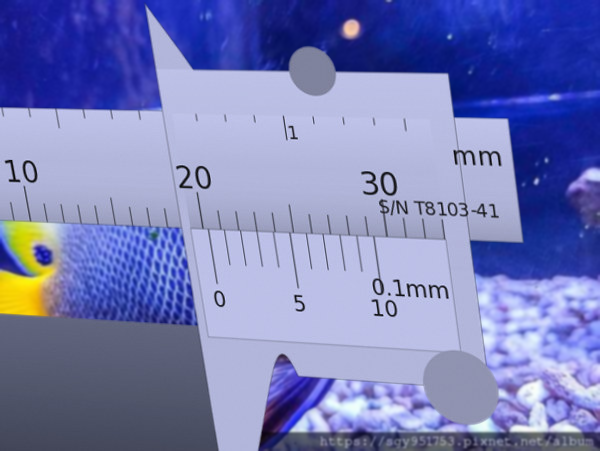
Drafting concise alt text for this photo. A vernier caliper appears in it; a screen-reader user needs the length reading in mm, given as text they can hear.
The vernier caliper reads 20.3 mm
